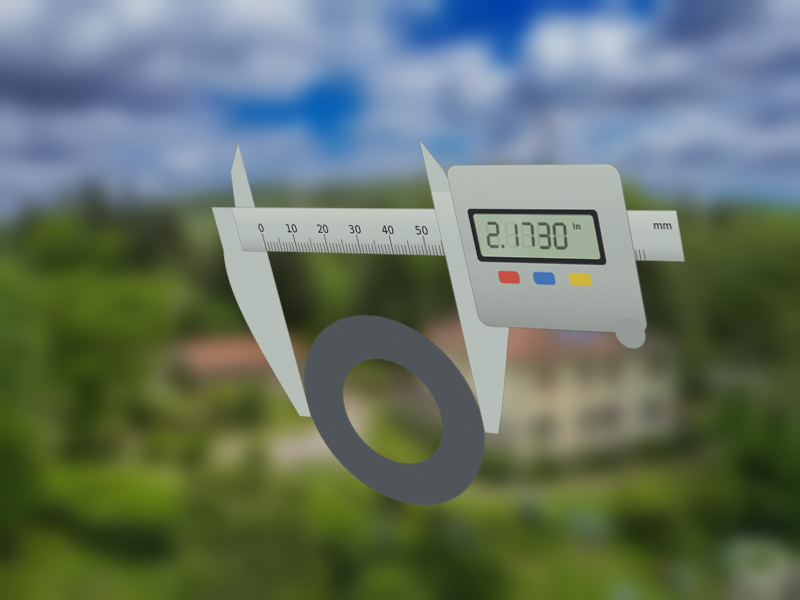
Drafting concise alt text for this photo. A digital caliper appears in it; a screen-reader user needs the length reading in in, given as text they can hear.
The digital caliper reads 2.1730 in
